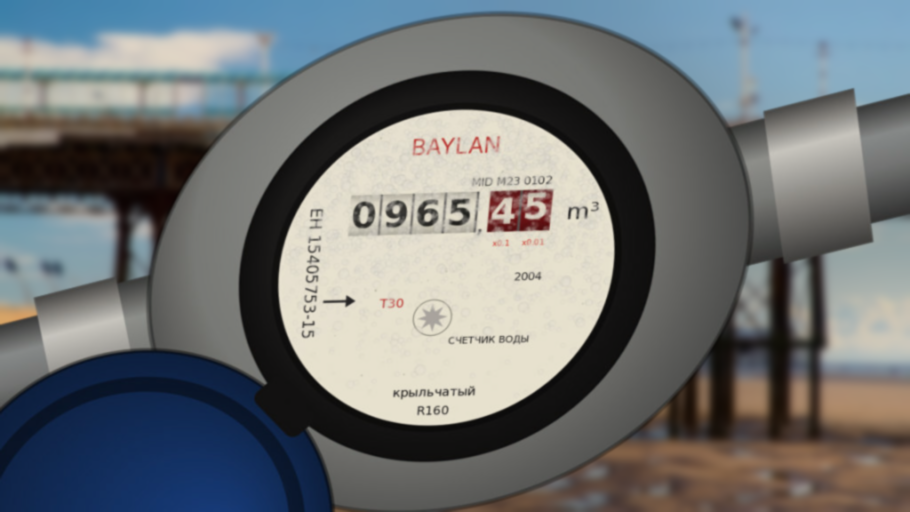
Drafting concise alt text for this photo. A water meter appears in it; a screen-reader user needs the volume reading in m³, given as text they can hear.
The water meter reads 965.45 m³
